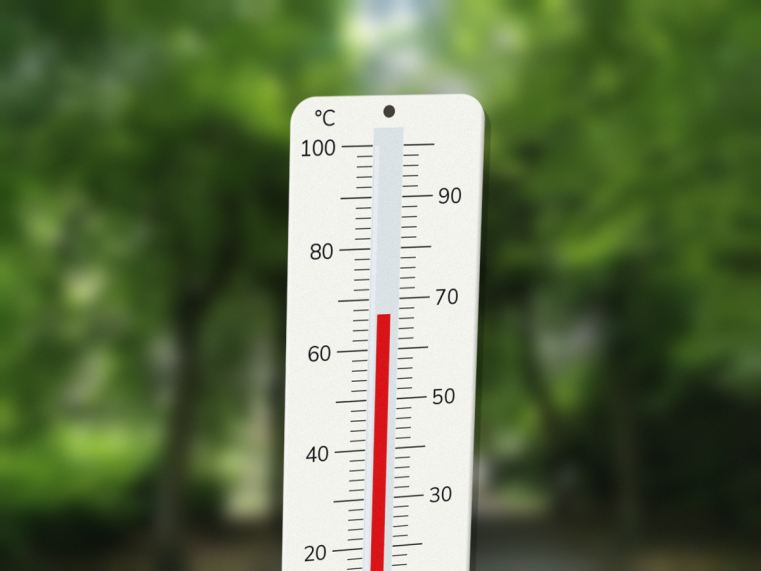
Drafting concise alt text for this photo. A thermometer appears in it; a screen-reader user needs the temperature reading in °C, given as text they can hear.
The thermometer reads 67 °C
